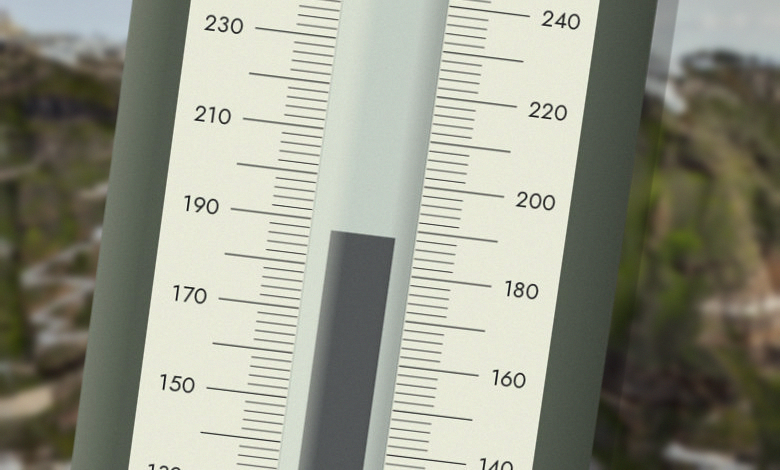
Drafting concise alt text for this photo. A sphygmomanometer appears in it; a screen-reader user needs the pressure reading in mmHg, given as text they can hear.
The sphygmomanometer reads 188 mmHg
